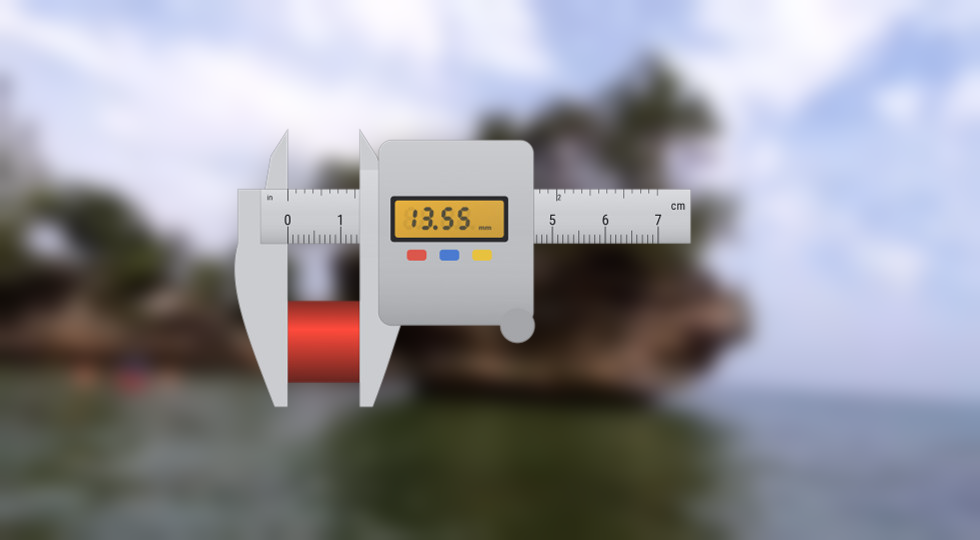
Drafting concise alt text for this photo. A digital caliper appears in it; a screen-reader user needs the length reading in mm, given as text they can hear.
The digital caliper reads 13.55 mm
